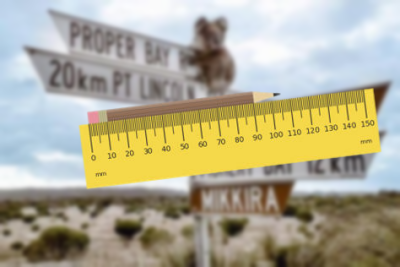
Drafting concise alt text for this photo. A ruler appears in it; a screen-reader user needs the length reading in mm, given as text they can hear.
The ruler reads 105 mm
